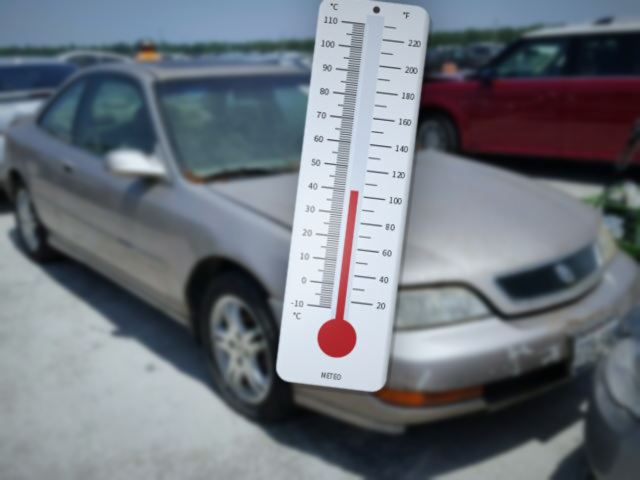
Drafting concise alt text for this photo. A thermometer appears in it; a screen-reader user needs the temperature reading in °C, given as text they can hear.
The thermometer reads 40 °C
